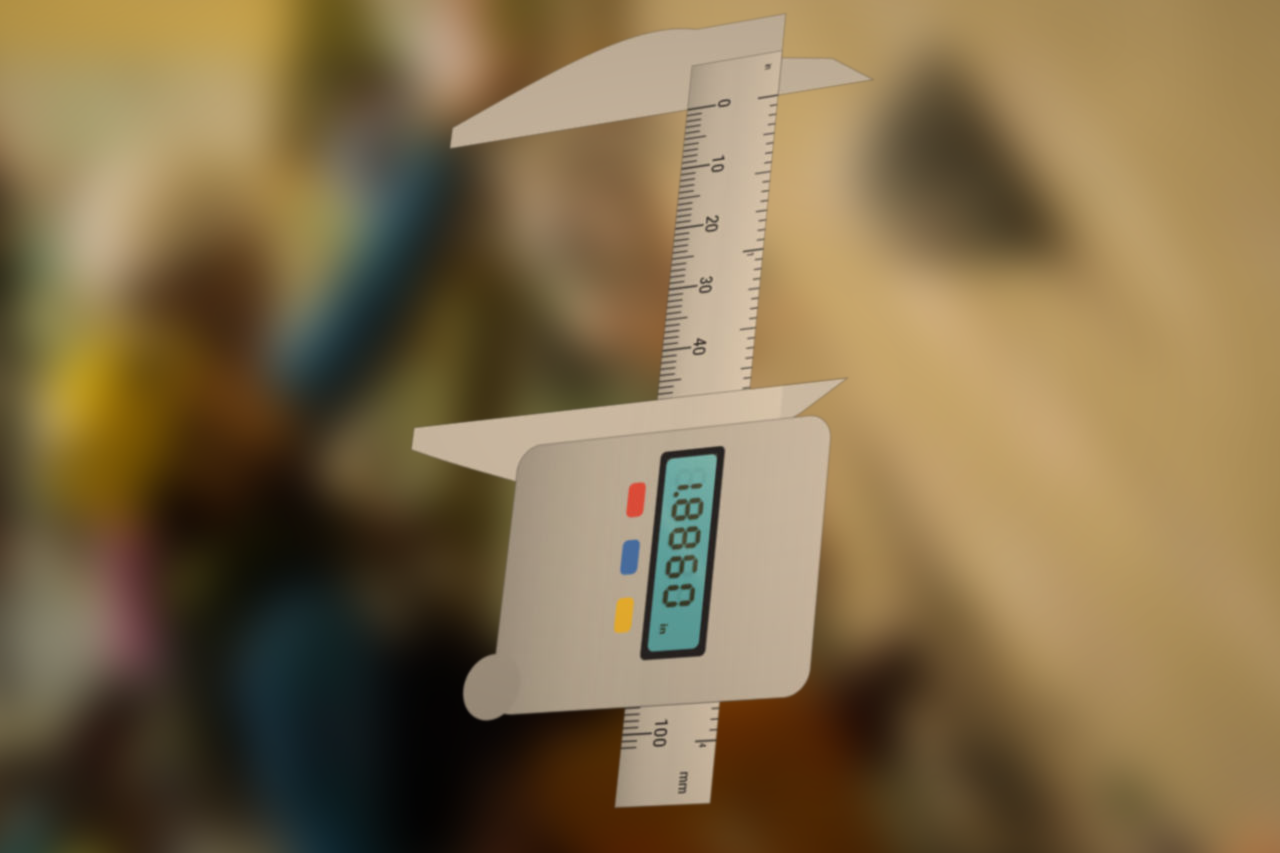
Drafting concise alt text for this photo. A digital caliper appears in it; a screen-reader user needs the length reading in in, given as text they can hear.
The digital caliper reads 1.8860 in
